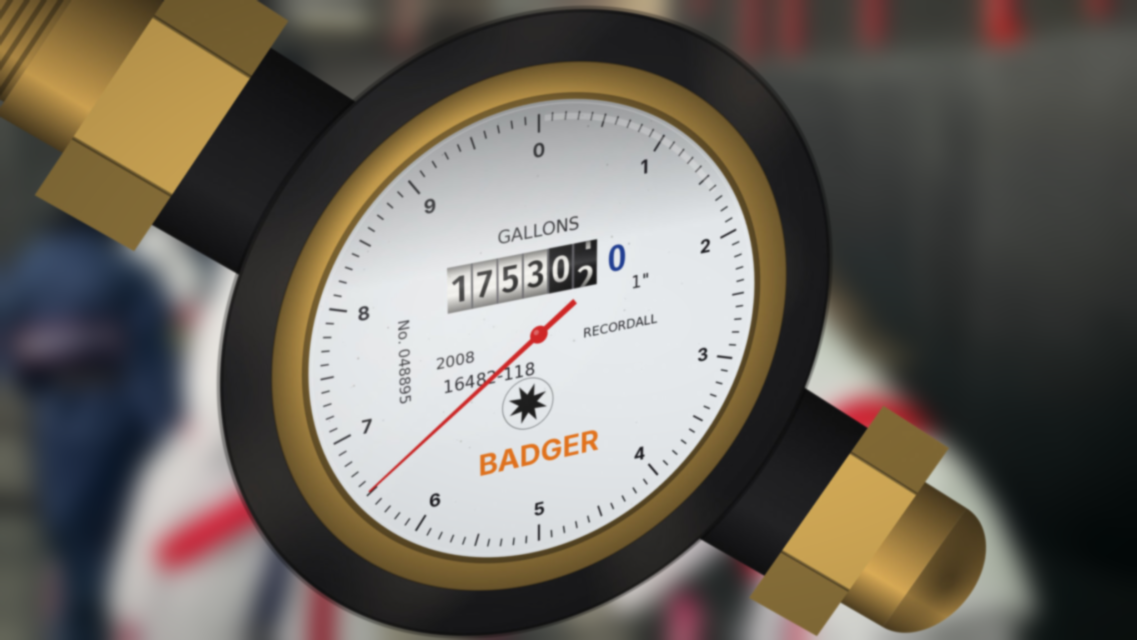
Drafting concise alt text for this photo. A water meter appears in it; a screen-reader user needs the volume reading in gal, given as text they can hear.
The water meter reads 1753016.5 gal
